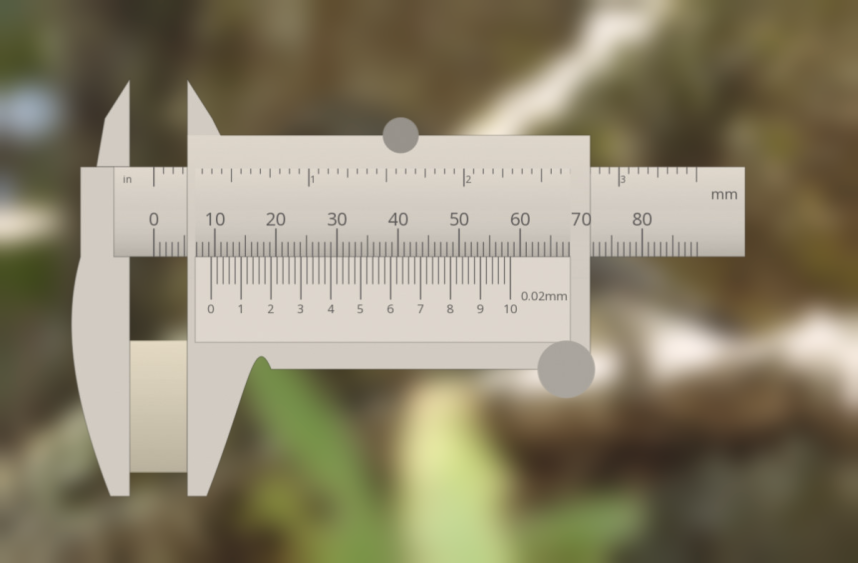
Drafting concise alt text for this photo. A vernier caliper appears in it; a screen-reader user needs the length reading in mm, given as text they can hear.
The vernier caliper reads 9.4 mm
